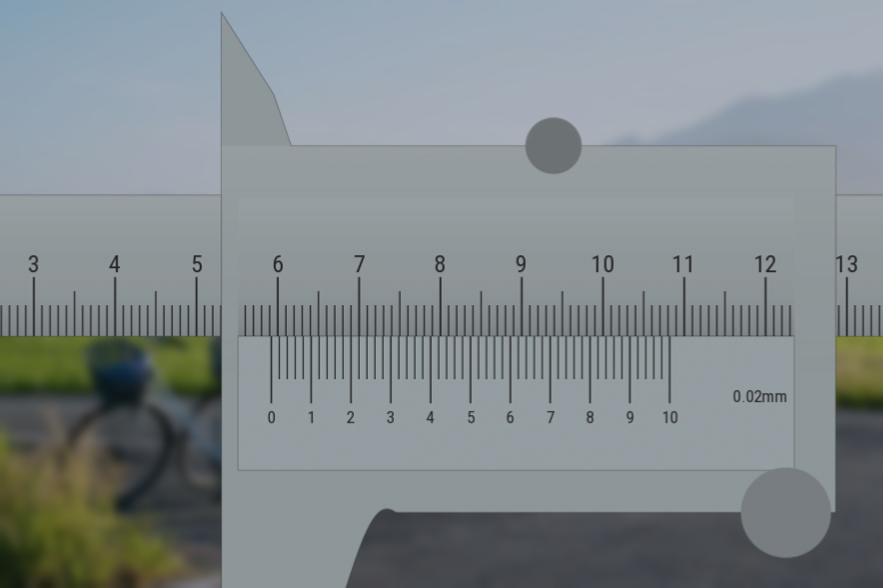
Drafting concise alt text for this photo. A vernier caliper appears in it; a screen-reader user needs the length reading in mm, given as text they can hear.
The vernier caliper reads 59.2 mm
